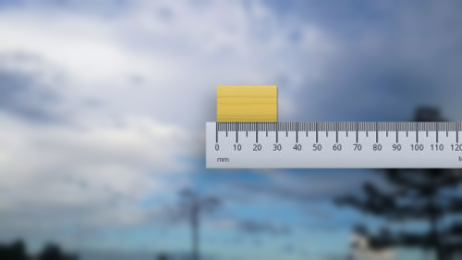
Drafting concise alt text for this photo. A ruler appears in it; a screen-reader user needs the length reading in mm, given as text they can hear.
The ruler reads 30 mm
